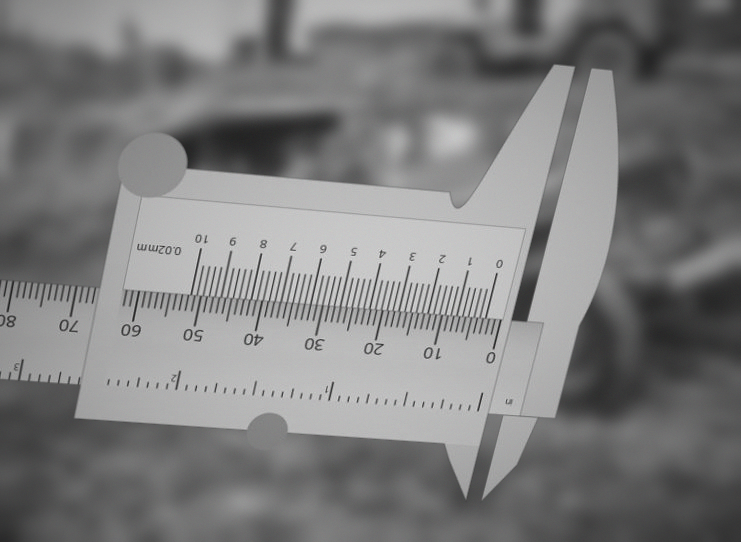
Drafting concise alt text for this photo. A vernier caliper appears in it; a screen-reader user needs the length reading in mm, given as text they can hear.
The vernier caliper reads 2.6 mm
